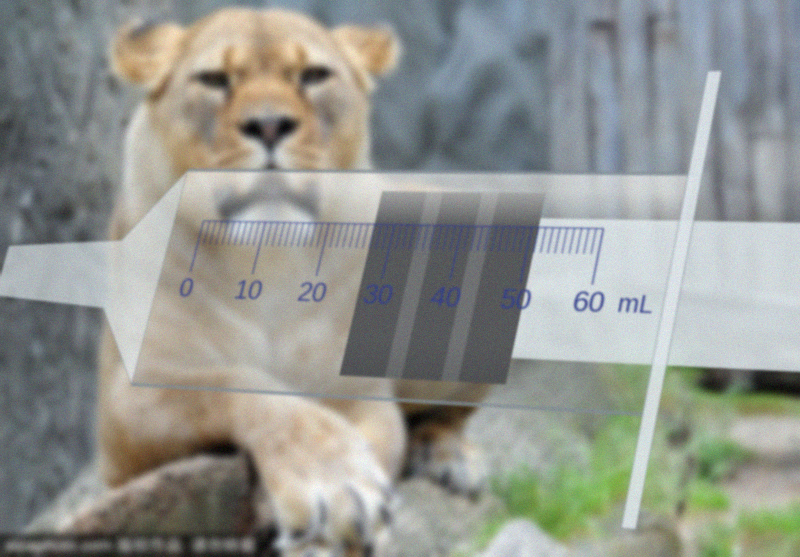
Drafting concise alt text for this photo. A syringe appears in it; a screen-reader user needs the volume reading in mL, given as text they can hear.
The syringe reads 27 mL
